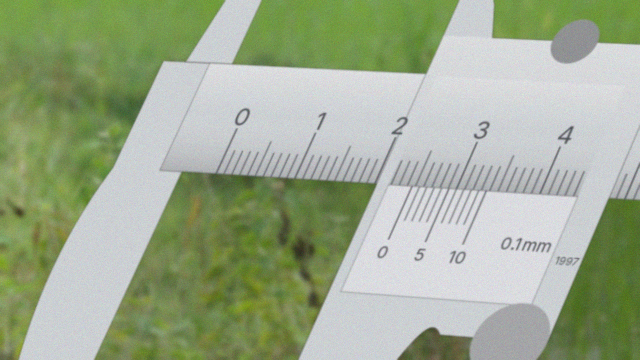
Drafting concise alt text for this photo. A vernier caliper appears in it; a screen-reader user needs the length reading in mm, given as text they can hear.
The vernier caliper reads 24.6 mm
